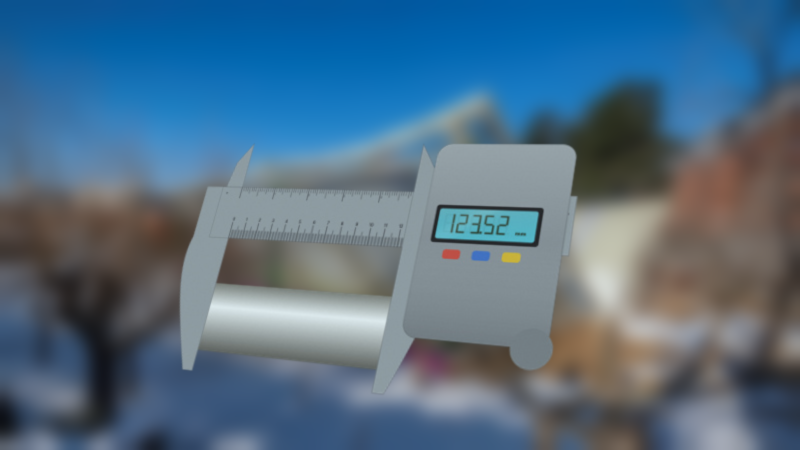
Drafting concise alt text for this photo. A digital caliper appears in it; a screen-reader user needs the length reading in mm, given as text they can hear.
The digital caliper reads 123.52 mm
